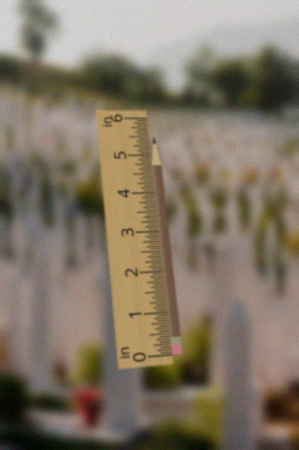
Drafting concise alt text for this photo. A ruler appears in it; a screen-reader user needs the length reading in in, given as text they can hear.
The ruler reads 5.5 in
